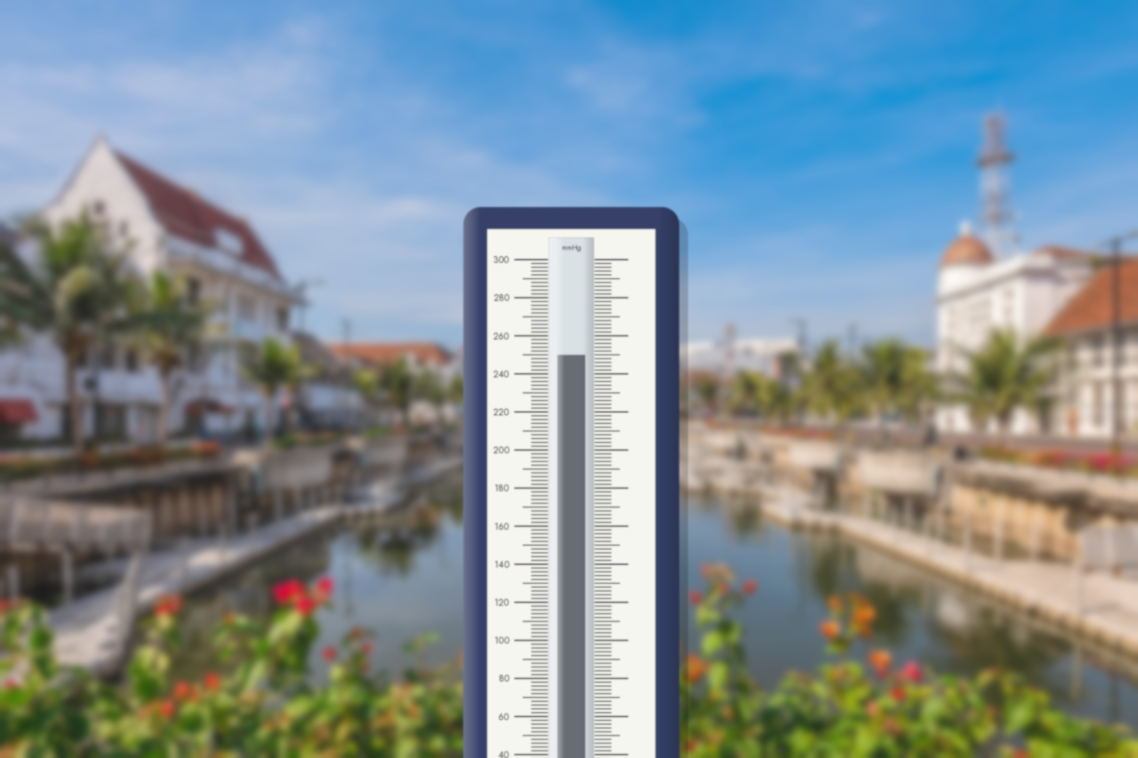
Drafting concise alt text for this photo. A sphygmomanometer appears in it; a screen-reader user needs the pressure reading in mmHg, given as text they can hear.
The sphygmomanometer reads 250 mmHg
